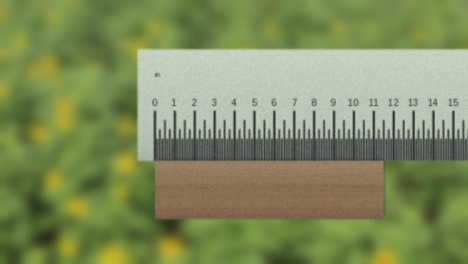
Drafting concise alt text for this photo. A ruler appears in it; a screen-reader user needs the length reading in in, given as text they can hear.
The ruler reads 11.5 in
